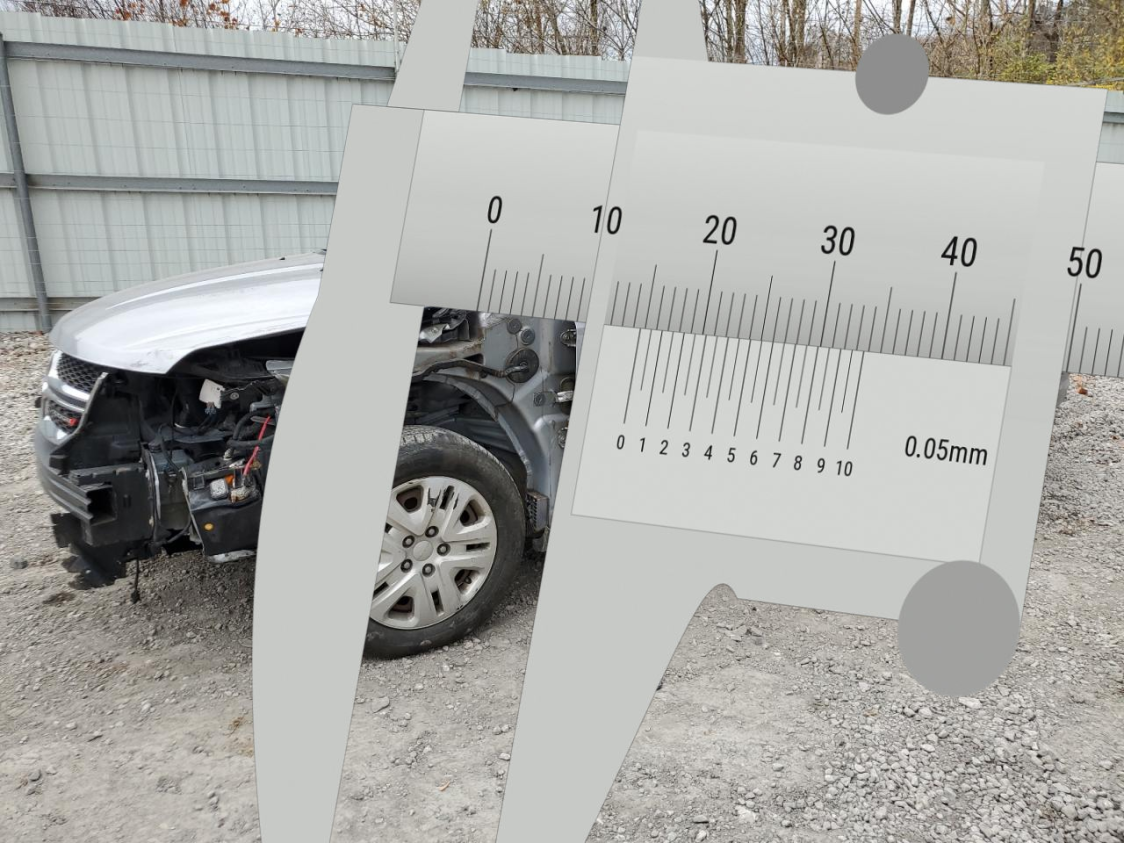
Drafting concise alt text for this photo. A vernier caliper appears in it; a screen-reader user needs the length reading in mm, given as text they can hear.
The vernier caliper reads 14.6 mm
